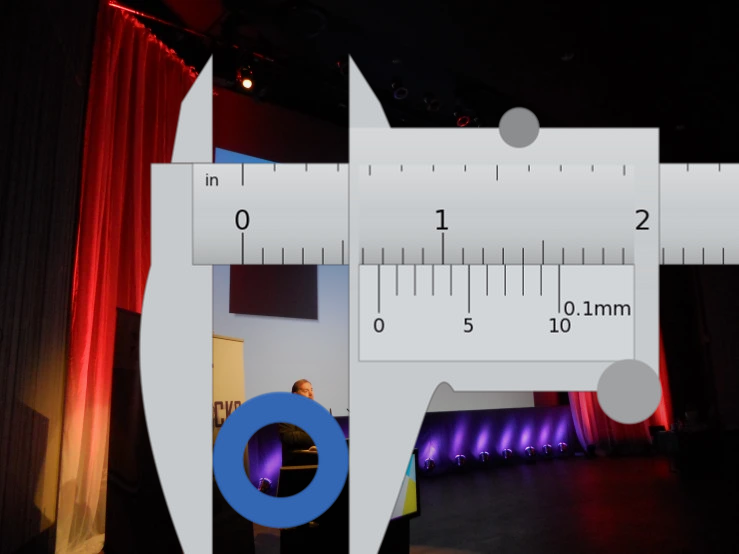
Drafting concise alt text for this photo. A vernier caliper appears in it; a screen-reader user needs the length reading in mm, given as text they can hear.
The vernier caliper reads 6.8 mm
